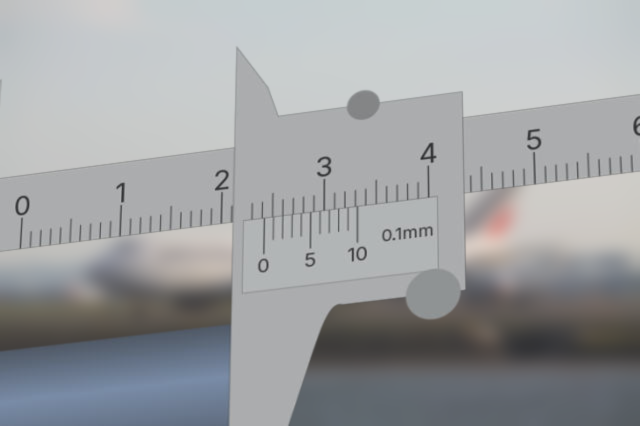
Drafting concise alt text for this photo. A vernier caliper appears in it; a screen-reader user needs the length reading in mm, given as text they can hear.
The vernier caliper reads 24.2 mm
